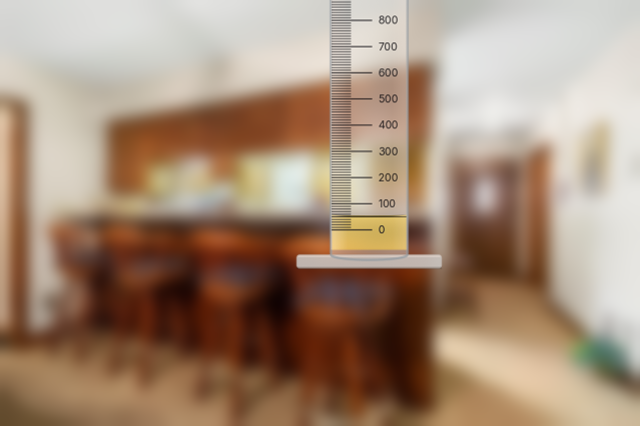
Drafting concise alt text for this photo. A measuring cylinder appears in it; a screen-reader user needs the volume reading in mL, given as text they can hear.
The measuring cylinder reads 50 mL
